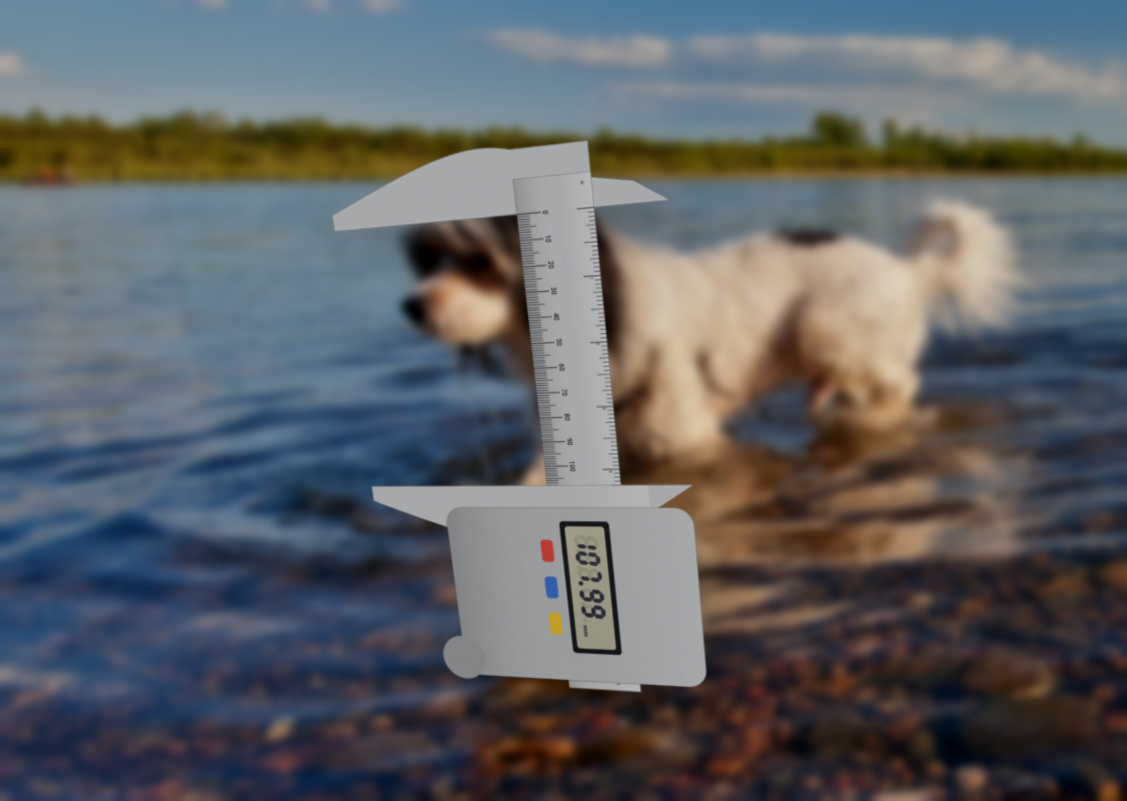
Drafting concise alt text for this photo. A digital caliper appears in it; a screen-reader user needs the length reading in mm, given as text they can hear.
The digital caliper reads 107.99 mm
